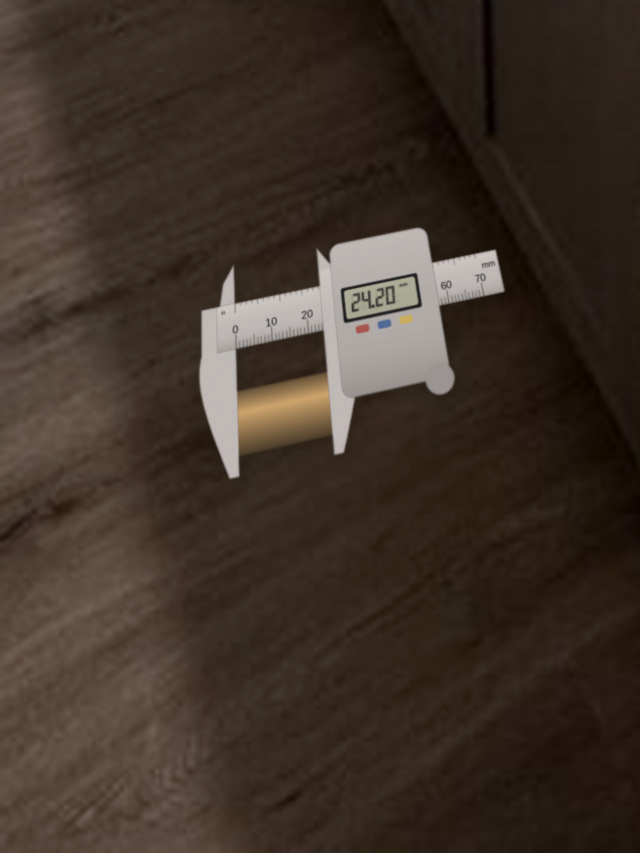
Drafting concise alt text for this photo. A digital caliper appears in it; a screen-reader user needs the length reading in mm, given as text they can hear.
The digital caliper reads 24.20 mm
